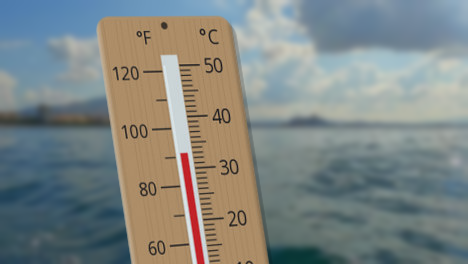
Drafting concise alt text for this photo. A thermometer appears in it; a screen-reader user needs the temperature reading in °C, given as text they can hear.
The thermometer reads 33 °C
